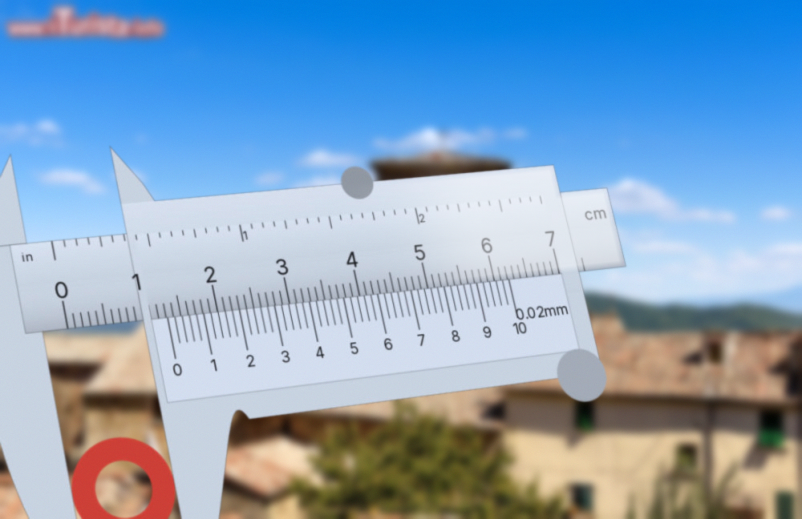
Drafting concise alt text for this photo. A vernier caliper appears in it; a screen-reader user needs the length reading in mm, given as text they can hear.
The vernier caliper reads 13.2 mm
